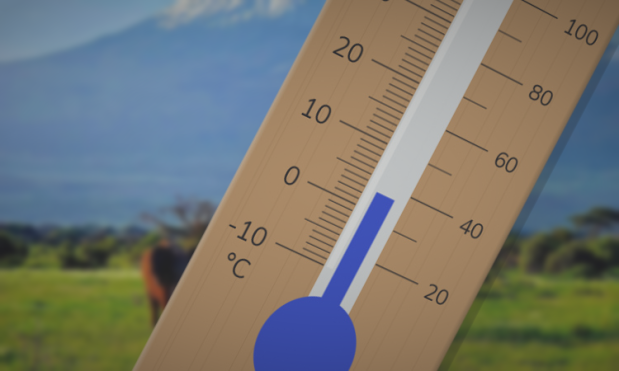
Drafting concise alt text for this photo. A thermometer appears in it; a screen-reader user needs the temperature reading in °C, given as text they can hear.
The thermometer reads 3 °C
